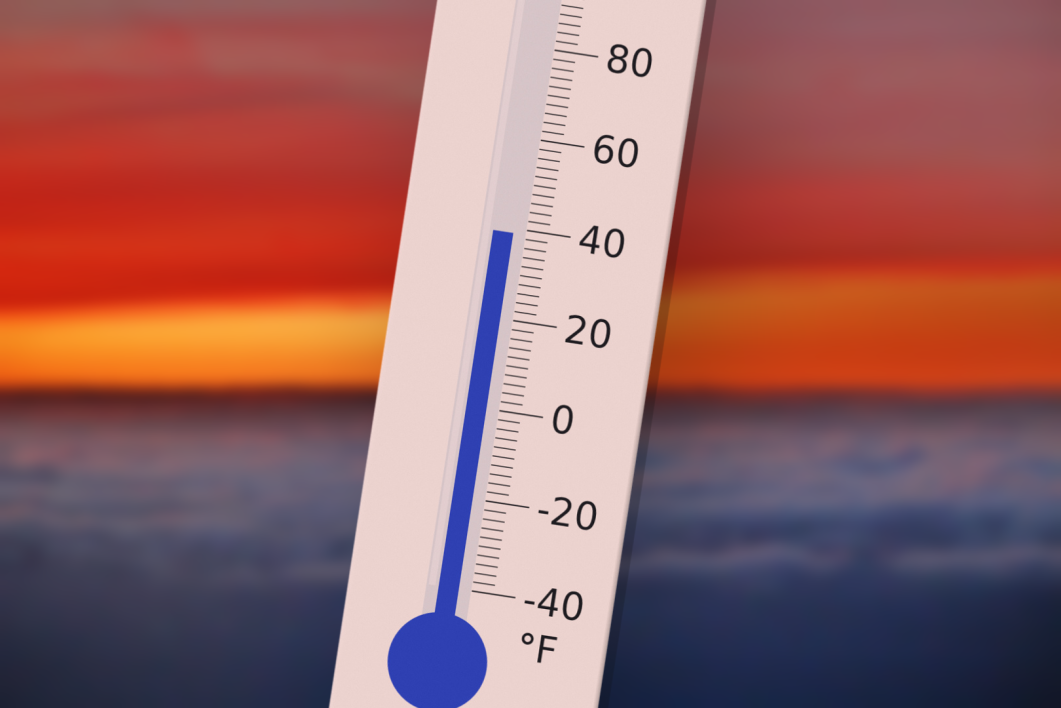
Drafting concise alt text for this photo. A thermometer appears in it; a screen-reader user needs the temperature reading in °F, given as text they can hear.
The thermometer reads 39 °F
